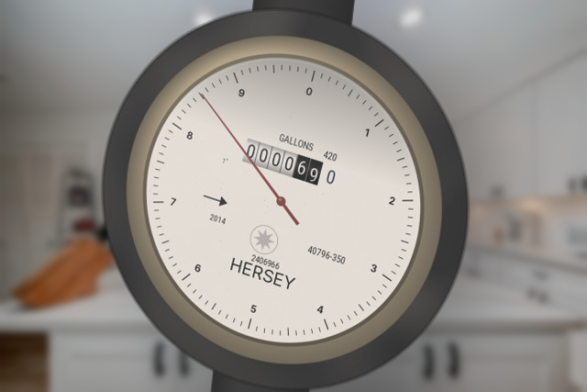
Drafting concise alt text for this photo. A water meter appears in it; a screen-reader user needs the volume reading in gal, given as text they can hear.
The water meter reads 688.5 gal
